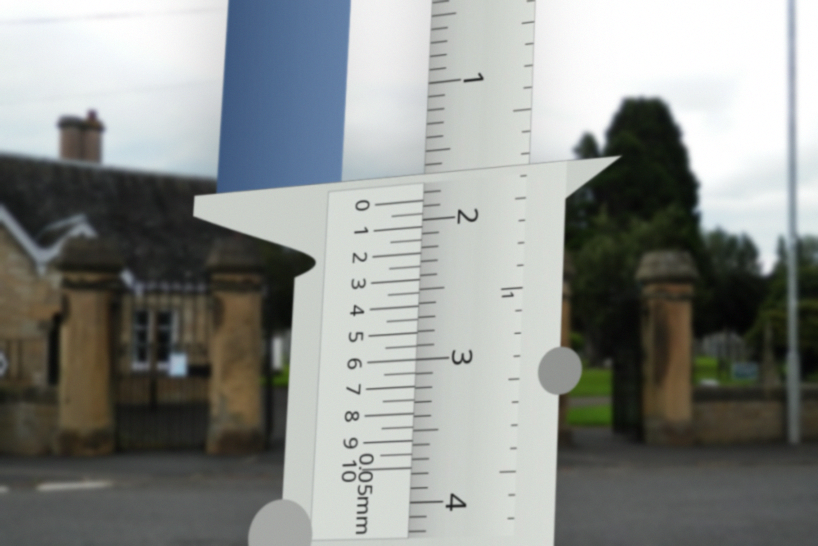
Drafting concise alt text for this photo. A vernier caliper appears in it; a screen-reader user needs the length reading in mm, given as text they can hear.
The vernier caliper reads 18.6 mm
